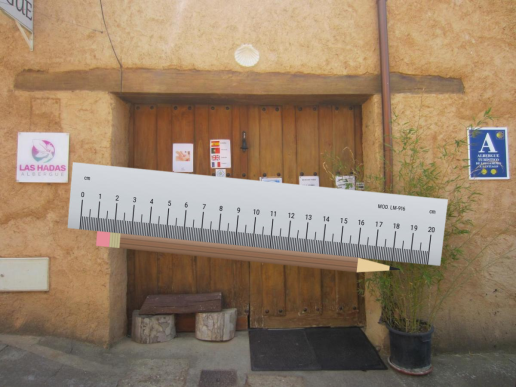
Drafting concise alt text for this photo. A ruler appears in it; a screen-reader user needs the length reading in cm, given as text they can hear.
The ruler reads 17.5 cm
